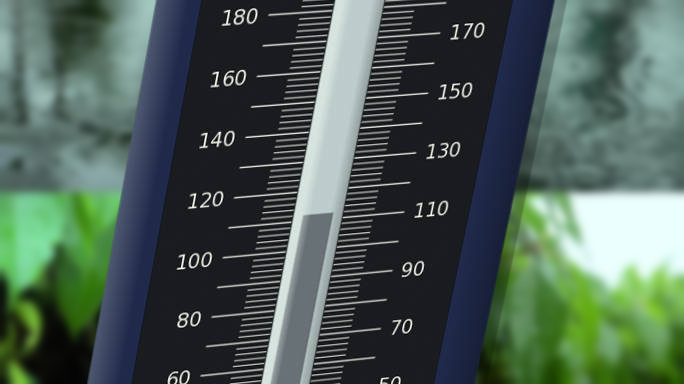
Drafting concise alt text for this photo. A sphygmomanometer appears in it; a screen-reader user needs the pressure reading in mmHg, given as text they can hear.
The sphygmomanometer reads 112 mmHg
